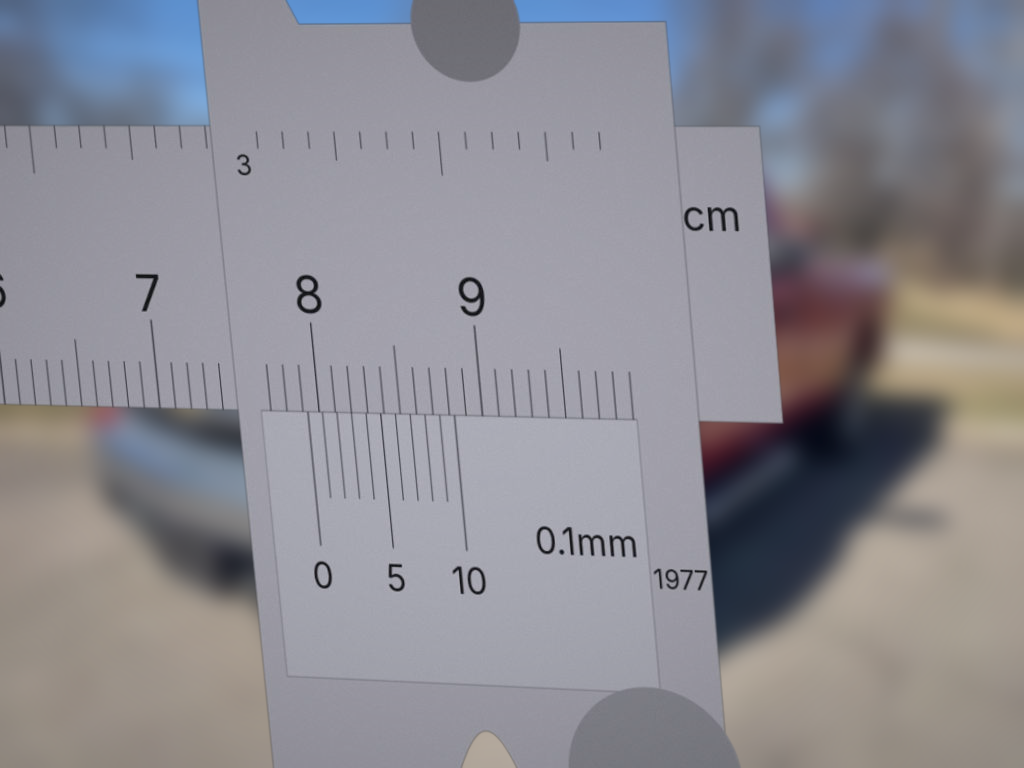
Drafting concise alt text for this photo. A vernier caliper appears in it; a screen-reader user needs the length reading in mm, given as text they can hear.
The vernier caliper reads 79.3 mm
